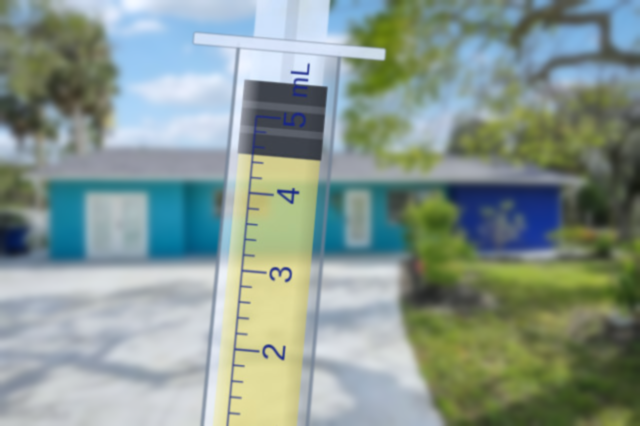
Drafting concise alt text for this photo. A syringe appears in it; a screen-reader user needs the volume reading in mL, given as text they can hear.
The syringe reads 4.5 mL
